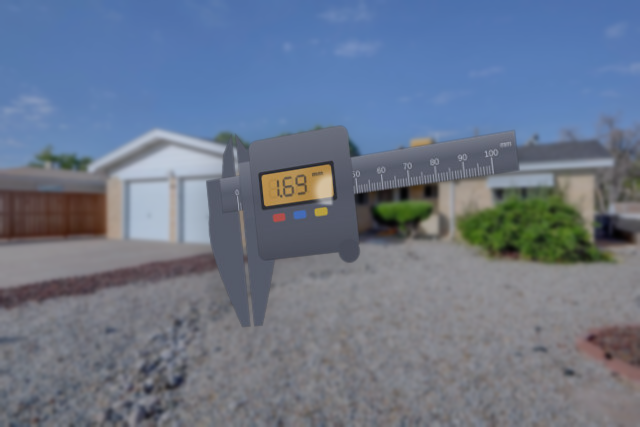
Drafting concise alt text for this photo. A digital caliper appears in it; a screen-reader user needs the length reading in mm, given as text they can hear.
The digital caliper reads 1.69 mm
